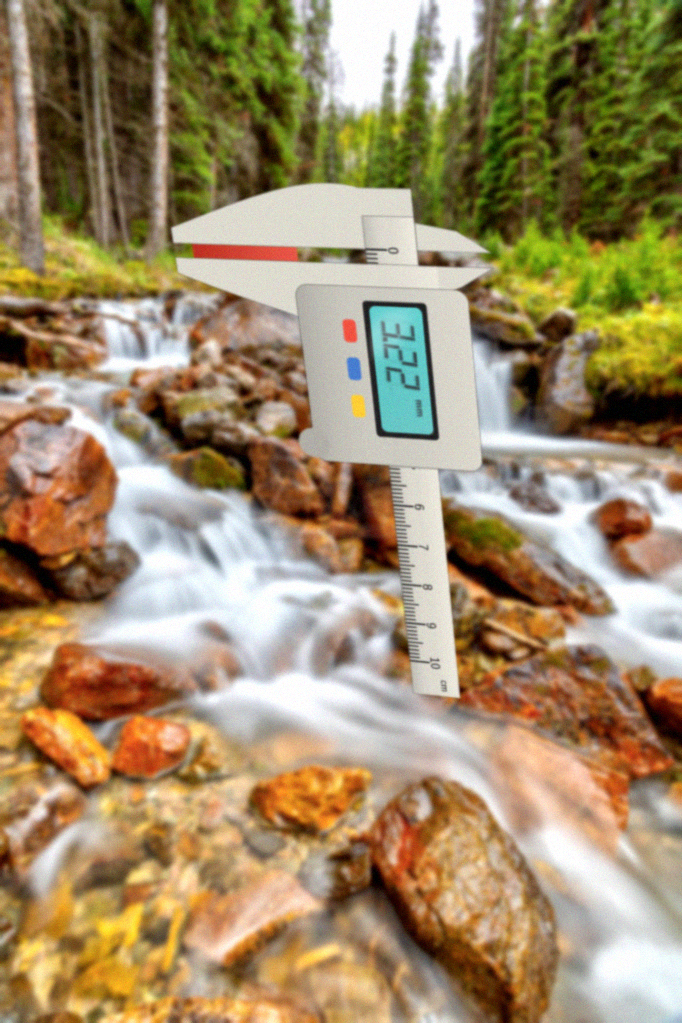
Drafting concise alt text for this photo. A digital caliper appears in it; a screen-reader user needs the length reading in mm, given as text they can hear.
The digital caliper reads 3.22 mm
